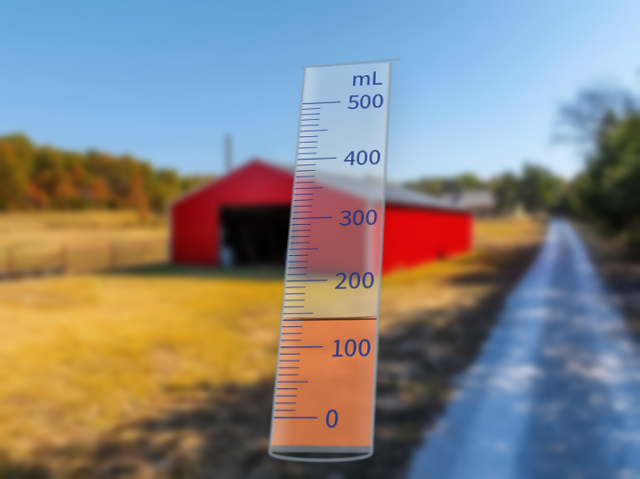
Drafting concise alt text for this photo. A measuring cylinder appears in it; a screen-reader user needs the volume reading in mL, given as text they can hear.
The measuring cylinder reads 140 mL
